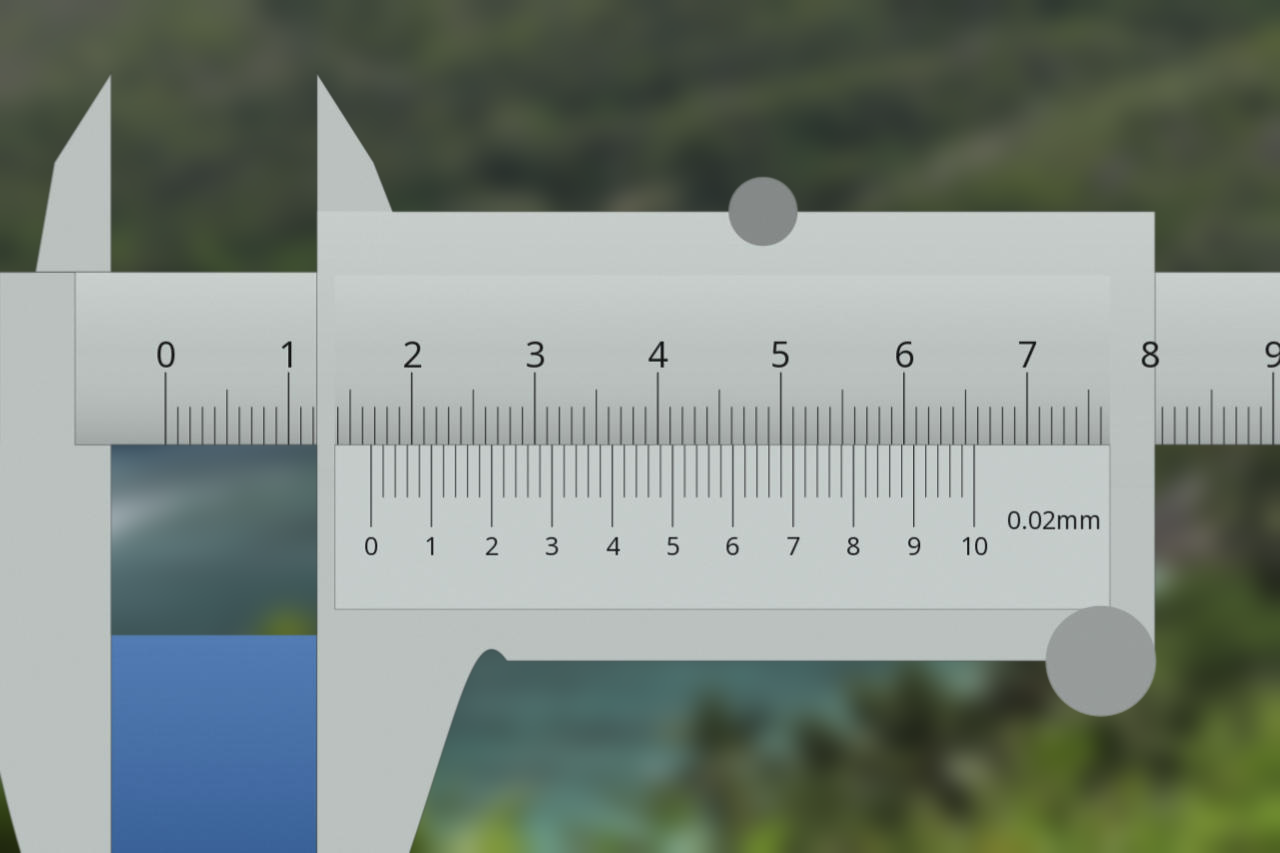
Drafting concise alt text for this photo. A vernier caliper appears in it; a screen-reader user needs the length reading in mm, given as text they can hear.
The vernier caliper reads 16.7 mm
